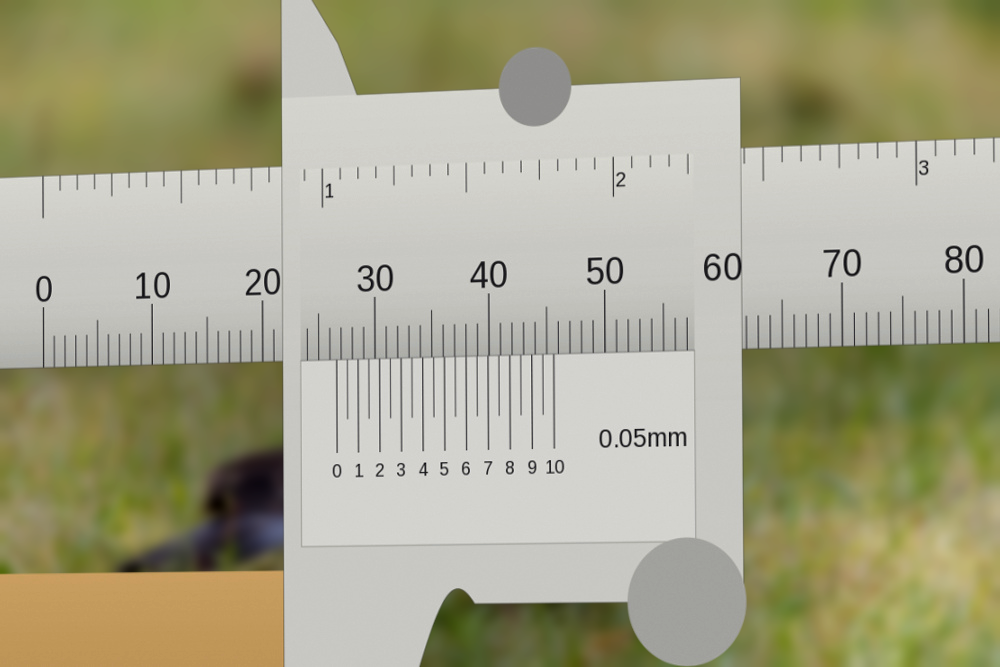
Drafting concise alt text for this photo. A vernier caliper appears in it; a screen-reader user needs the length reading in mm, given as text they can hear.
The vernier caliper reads 26.6 mm
